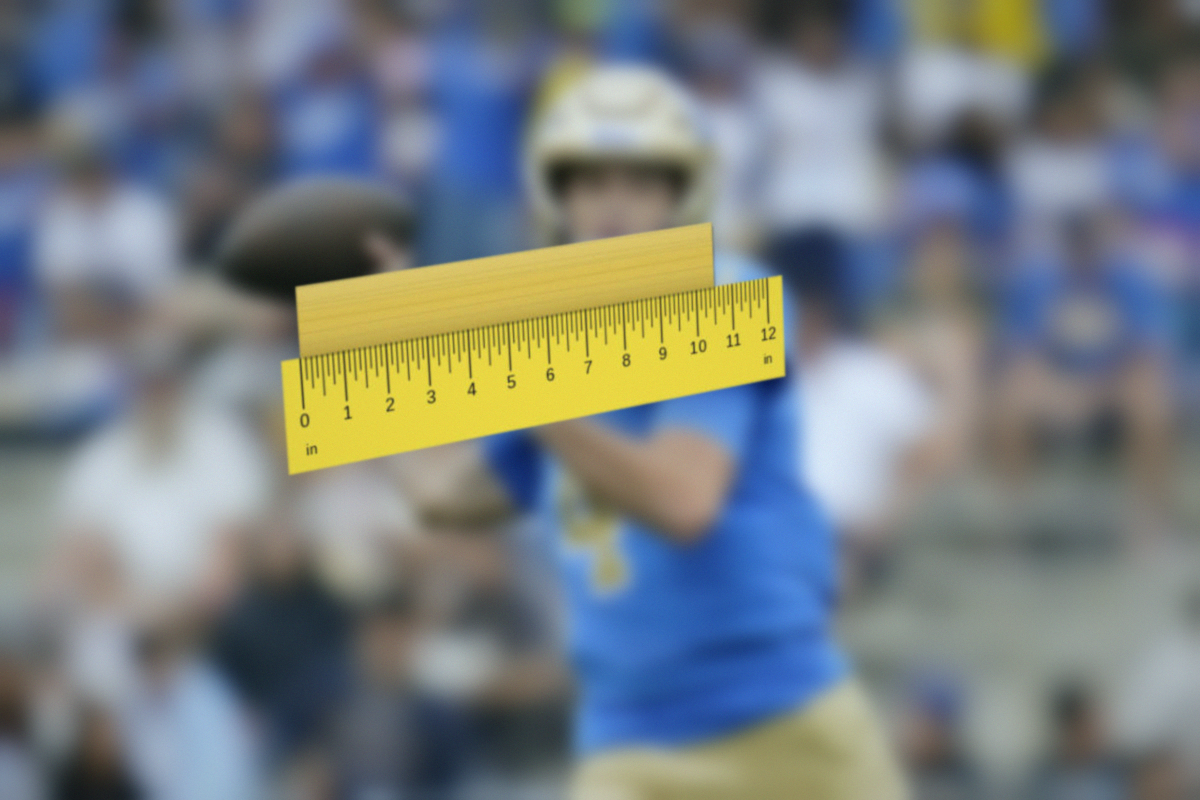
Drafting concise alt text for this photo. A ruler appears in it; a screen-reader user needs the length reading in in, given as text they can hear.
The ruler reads 10.5 in
